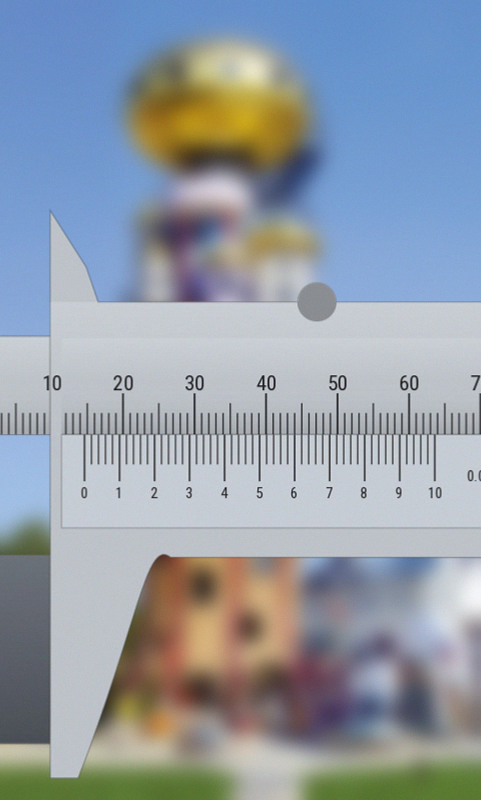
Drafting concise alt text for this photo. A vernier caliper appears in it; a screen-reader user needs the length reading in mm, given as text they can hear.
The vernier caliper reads 14.6 mm
